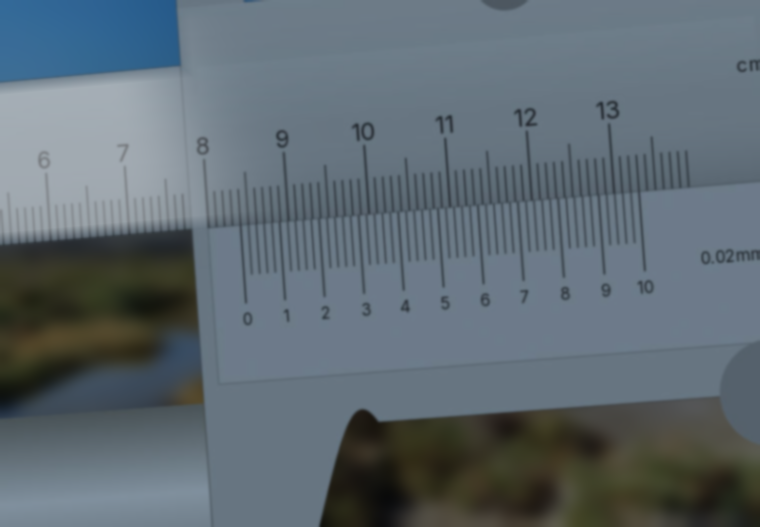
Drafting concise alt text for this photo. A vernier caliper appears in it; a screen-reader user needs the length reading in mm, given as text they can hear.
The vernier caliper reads 84.0 mm
